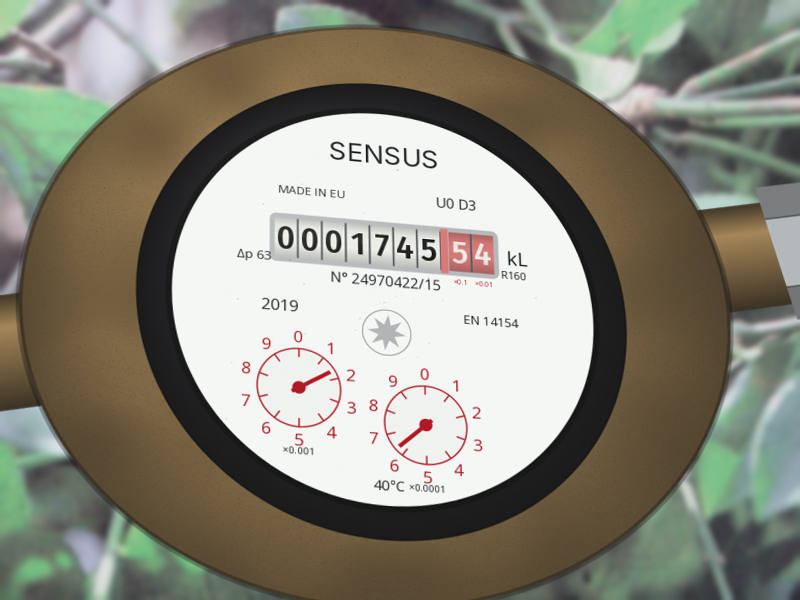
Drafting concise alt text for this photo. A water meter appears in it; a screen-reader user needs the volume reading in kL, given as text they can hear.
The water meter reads 1745.5416 kL
